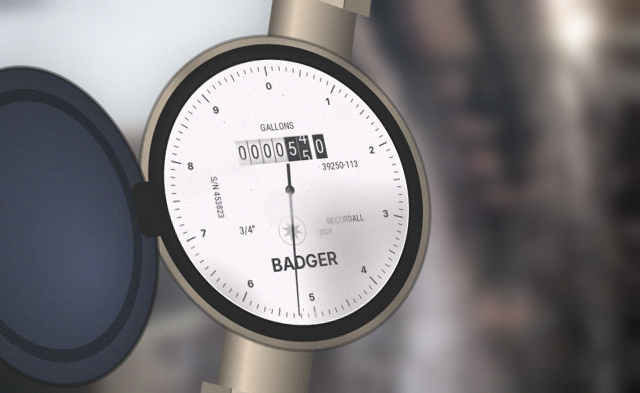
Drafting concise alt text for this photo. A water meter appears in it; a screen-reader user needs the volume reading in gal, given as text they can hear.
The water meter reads 545.2 gal
